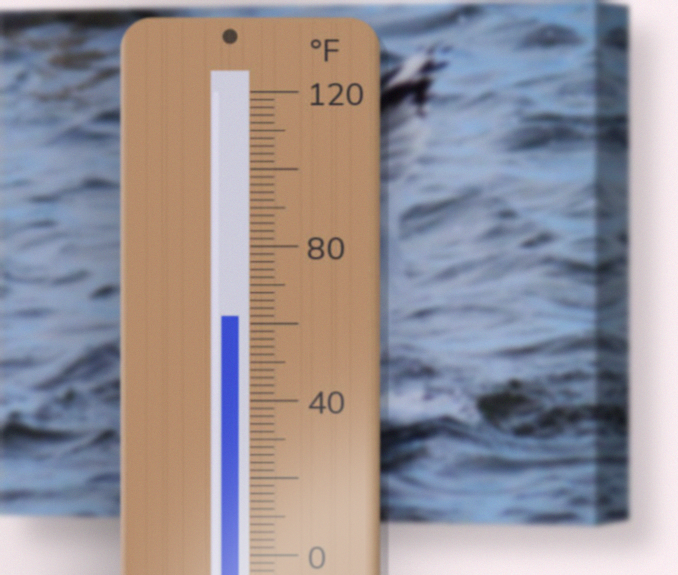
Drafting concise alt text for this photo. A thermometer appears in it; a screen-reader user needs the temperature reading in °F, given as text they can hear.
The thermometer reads 62 °F
